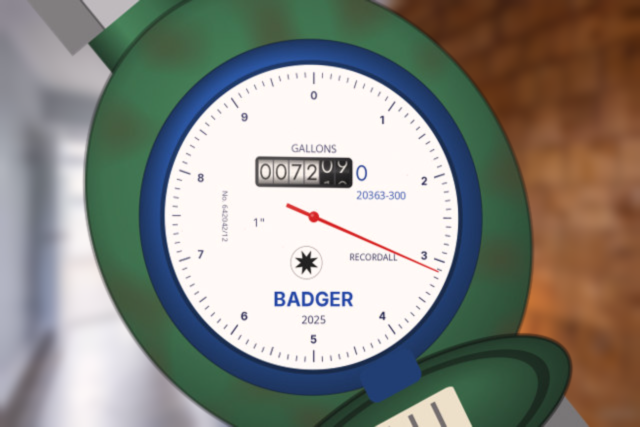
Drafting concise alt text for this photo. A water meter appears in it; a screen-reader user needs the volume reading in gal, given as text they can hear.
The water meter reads 72093.1 gal
